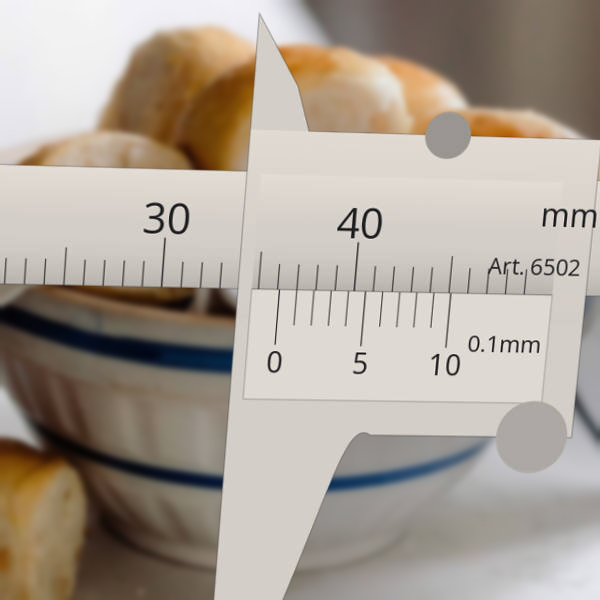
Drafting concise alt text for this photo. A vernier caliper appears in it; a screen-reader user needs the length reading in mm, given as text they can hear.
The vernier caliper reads 36.1 mm
